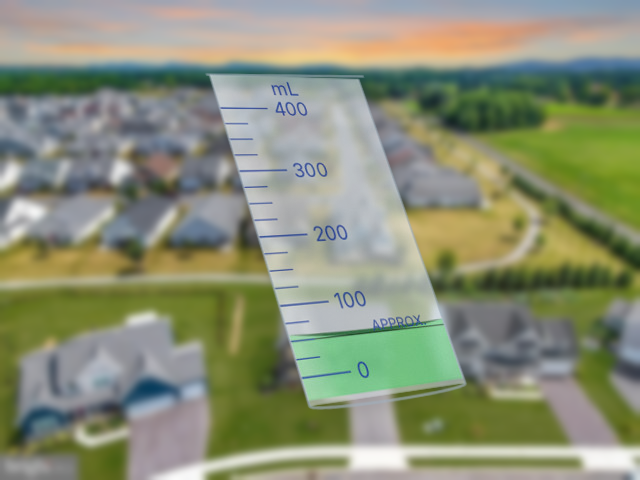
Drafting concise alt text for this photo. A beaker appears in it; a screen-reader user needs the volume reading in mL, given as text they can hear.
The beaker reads 50 mL
